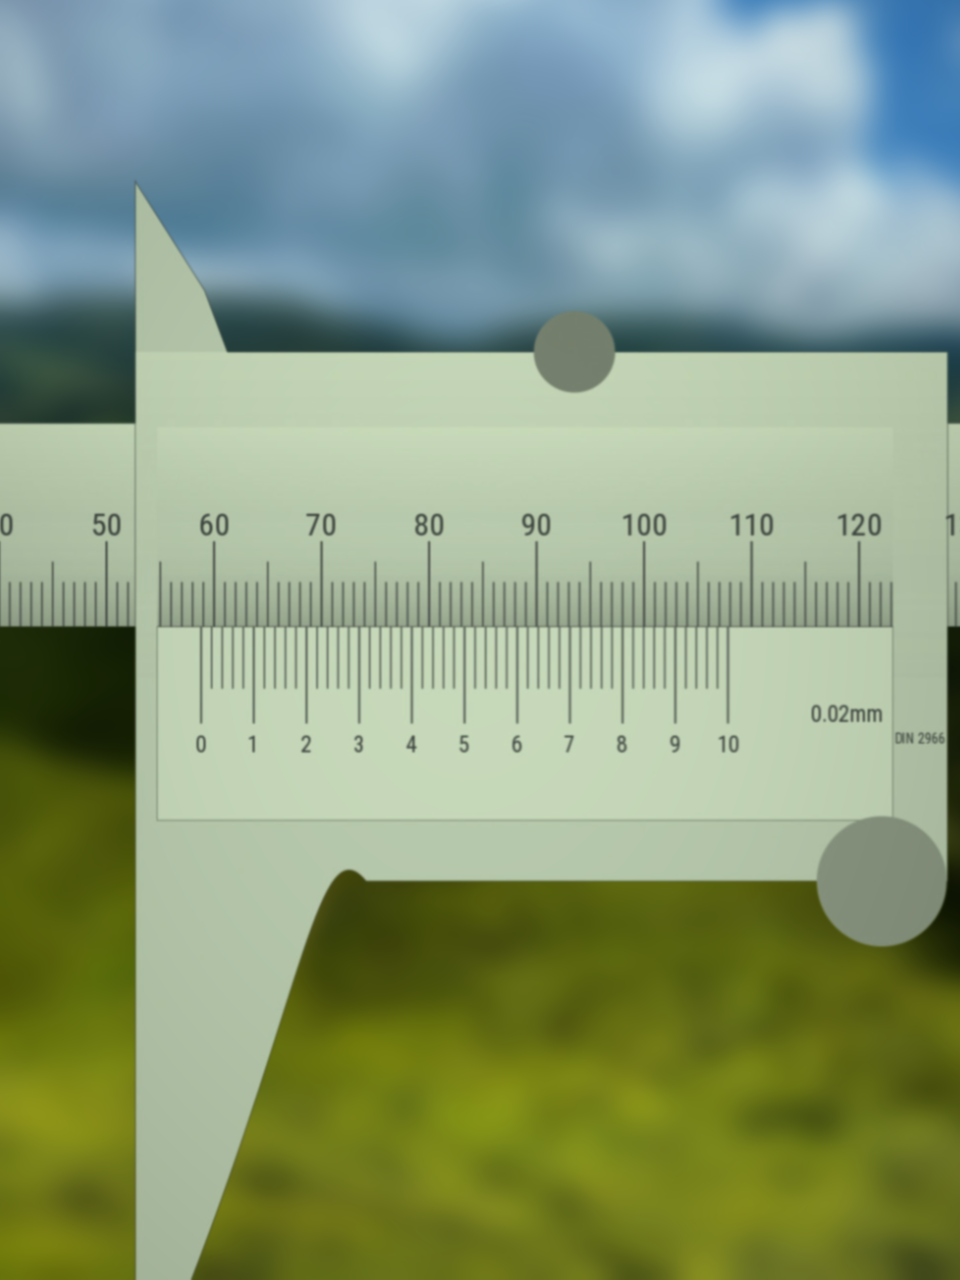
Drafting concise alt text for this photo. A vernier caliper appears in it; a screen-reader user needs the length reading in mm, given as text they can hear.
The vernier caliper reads 58.8 mm
